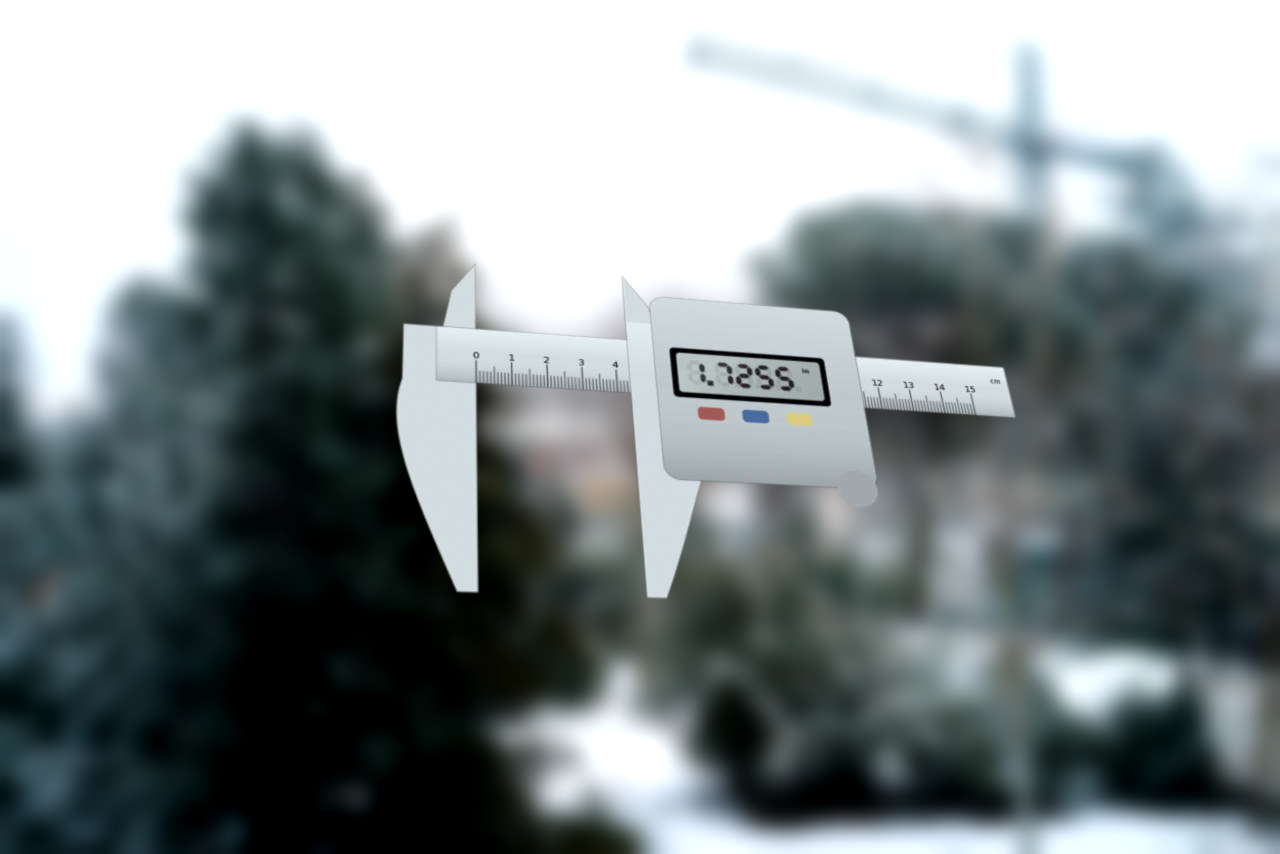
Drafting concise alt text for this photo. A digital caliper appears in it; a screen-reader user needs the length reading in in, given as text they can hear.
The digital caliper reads 1.7255 in
